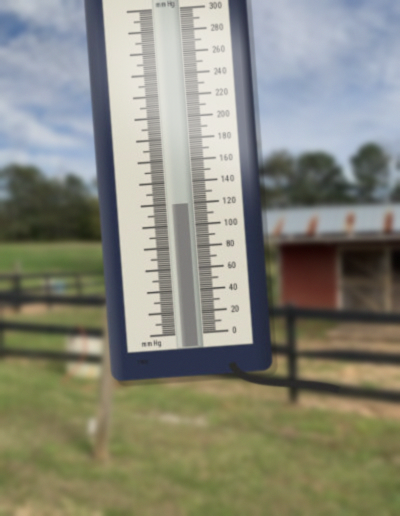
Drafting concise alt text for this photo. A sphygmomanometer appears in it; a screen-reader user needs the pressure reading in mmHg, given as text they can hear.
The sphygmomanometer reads 120 mmHg
